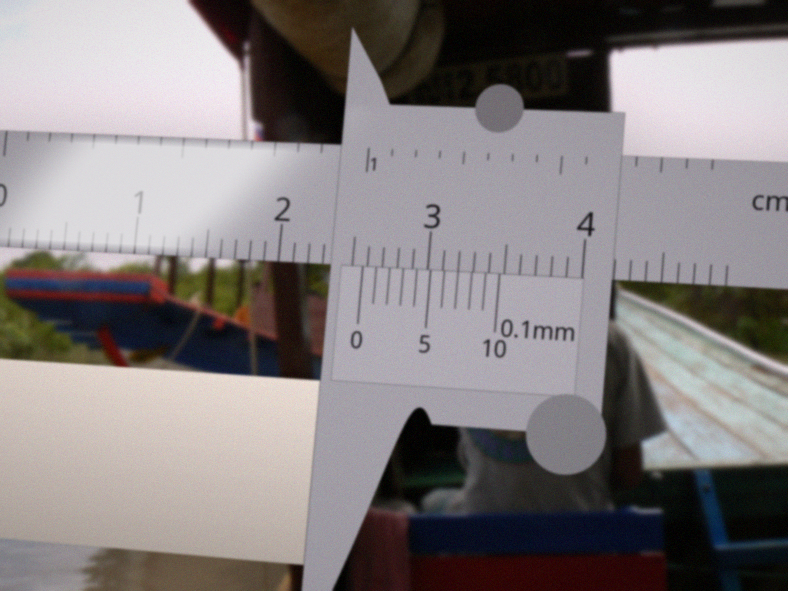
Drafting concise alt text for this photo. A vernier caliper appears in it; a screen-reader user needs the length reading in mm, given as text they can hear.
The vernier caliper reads 25.7 mm
